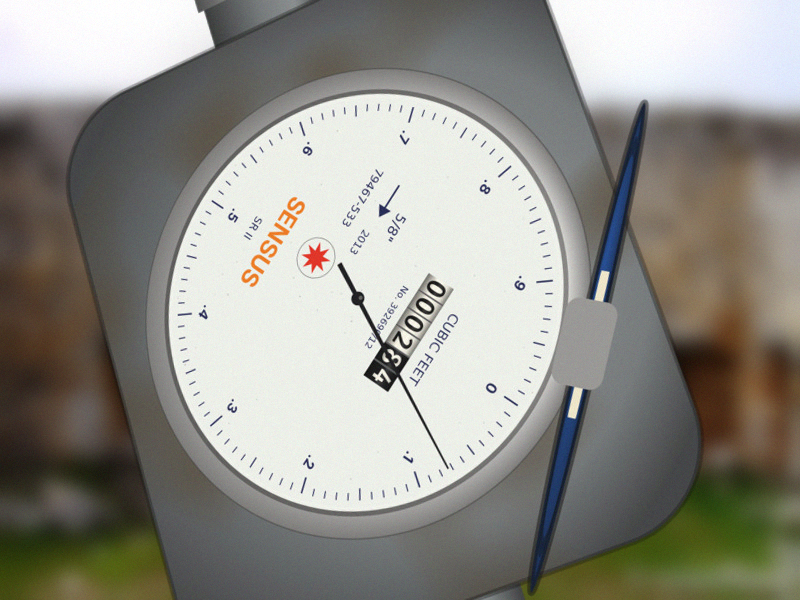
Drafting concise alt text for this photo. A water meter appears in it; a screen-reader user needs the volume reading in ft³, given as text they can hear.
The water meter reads 284.07 ft³
